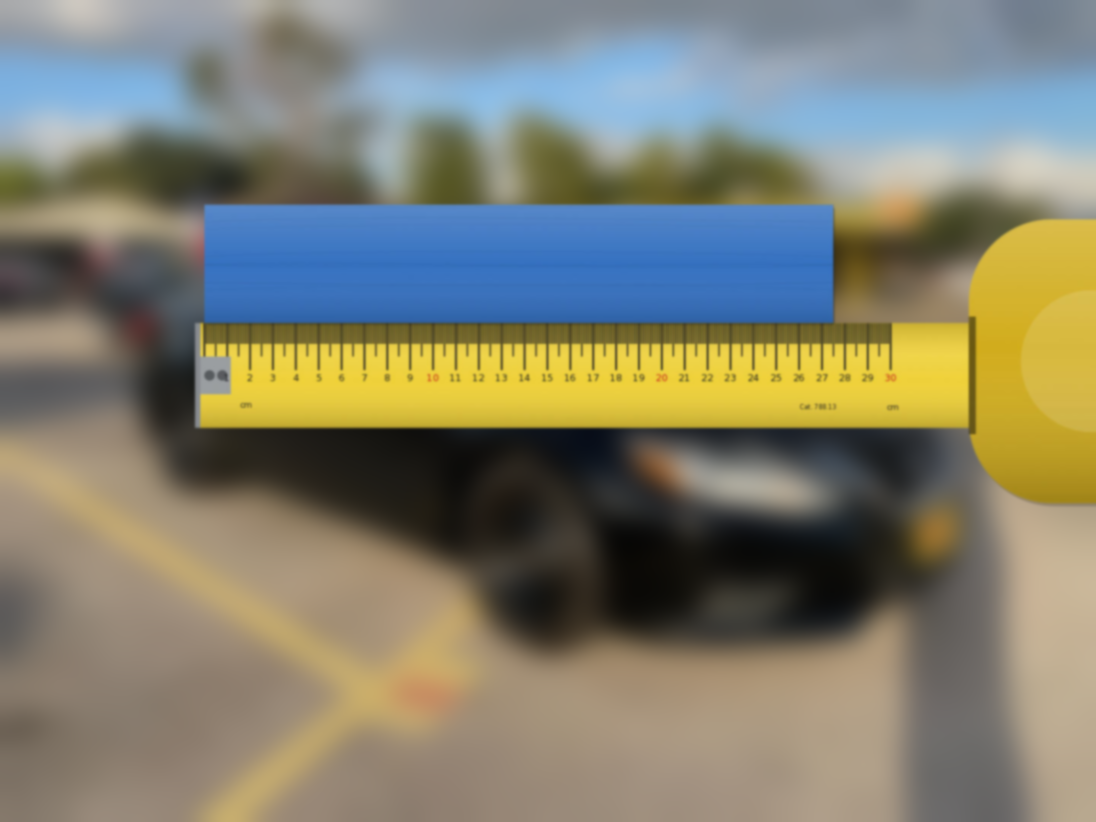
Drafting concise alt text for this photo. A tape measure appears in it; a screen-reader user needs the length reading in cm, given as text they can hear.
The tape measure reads 27.5 cm
